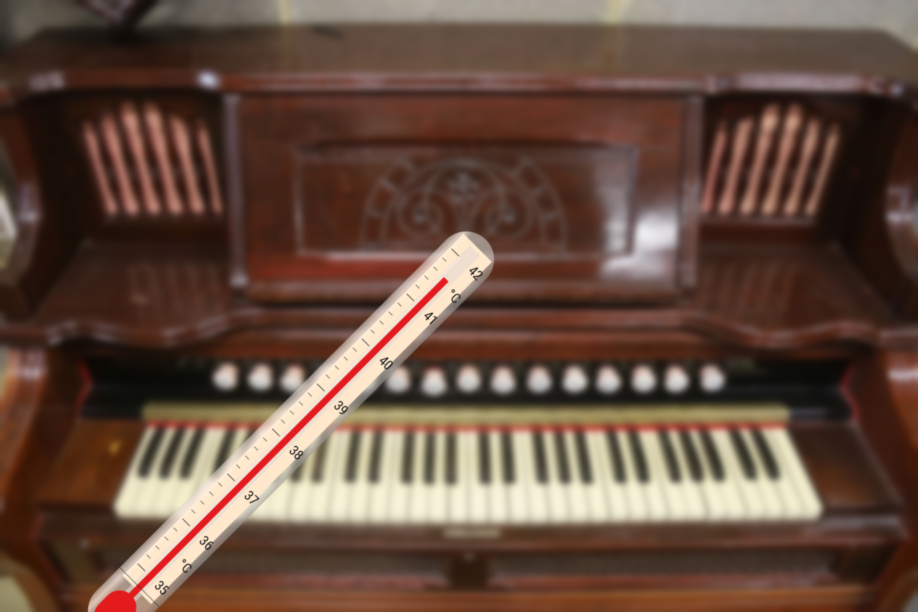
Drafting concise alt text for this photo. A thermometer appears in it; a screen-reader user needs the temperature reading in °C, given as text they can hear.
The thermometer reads 41.6 °C
